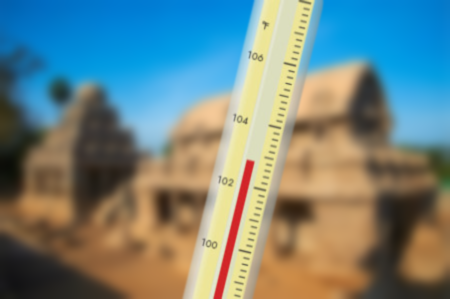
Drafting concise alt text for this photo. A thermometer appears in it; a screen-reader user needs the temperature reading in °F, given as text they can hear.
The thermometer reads 102.8 °F
